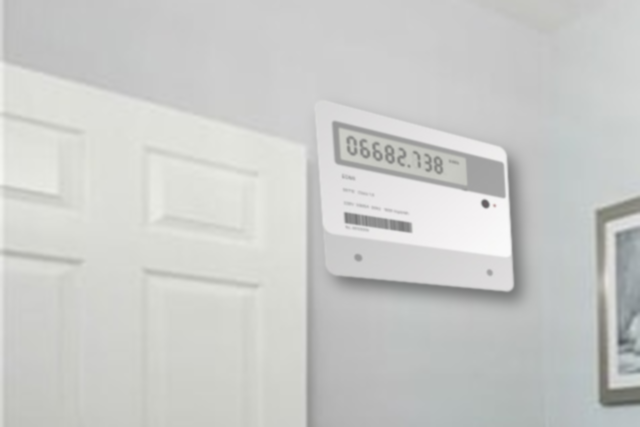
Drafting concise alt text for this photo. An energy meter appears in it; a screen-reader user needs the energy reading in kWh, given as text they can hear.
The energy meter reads 6682.738 kWh
